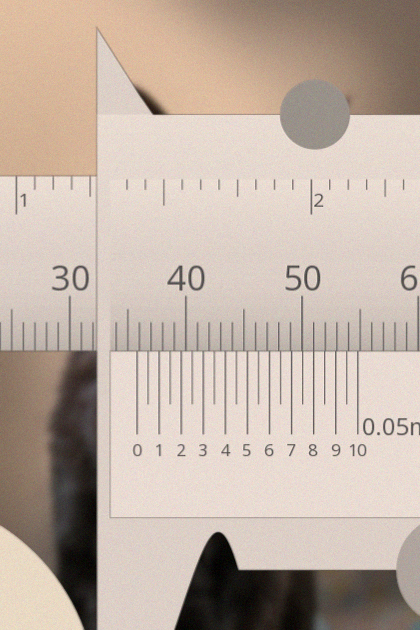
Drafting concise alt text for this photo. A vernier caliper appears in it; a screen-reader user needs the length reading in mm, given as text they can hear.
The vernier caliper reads 35.8 mm
